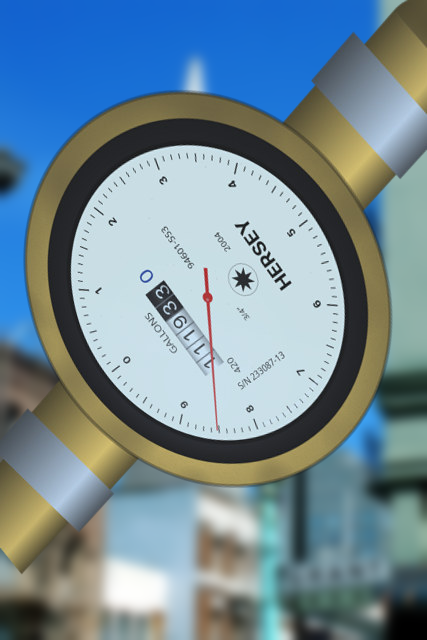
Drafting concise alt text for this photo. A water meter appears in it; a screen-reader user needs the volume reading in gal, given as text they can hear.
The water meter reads 1119328.5 gal
